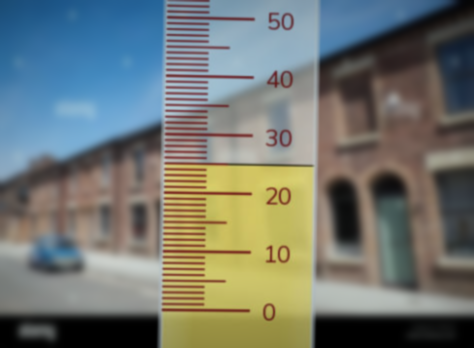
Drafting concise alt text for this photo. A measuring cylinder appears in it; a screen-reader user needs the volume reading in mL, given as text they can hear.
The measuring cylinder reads 25 mL
